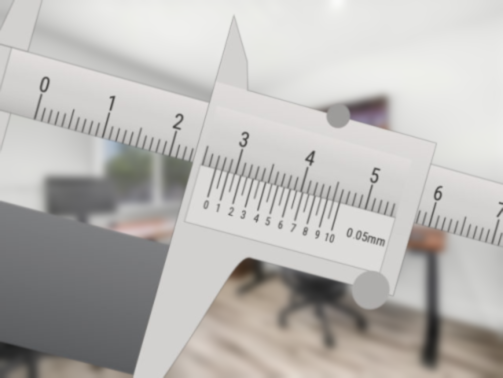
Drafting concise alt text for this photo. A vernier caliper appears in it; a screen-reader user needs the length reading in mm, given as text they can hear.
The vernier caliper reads 27.0 mm
